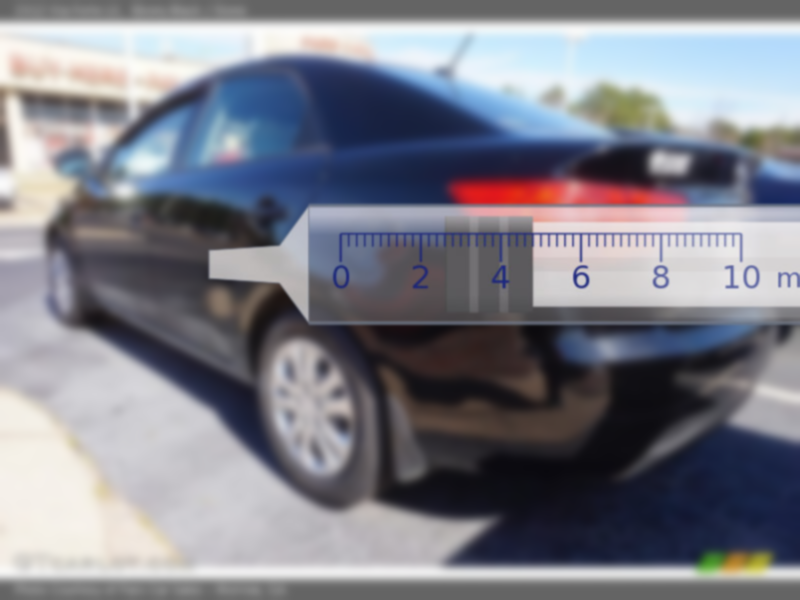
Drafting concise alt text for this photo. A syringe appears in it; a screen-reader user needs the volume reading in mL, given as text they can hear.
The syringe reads 2.6 mL
